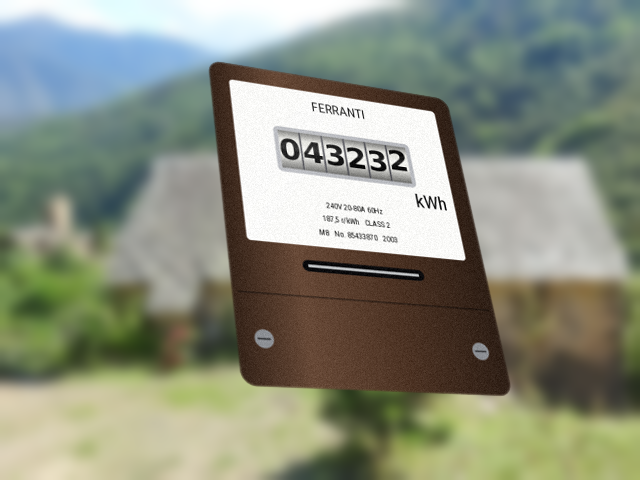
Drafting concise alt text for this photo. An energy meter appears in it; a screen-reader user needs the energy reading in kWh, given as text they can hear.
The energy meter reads 43232 kWh
